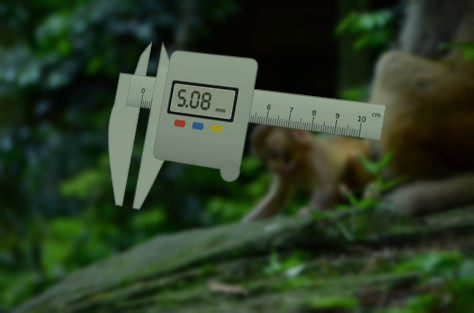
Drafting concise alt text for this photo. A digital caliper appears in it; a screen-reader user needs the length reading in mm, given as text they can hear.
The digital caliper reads 5.08 mm
